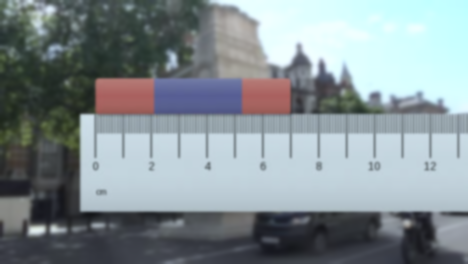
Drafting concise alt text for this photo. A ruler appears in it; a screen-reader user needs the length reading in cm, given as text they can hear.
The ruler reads 7 cm
